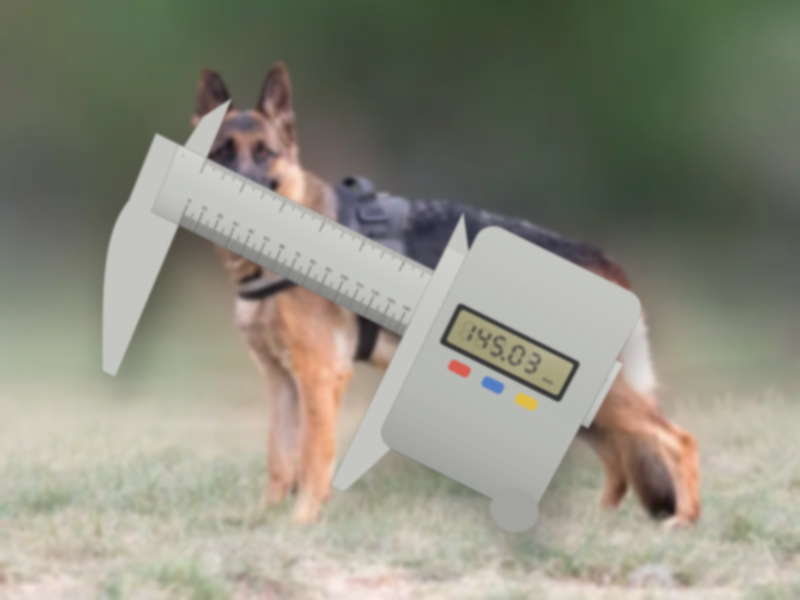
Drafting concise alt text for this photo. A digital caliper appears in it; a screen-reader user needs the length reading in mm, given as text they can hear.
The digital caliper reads 145.03 mm
